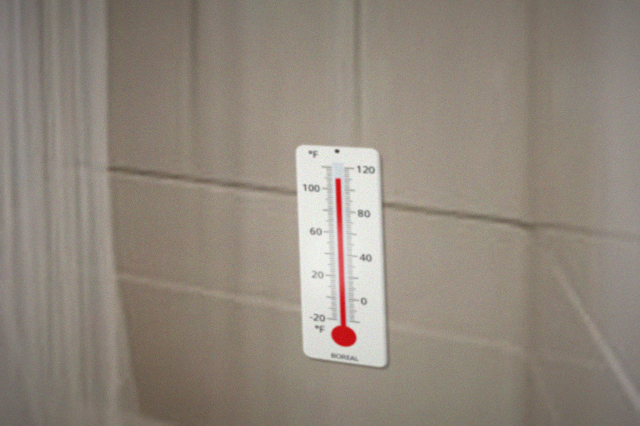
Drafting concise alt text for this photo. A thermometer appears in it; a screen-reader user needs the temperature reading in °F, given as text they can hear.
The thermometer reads 110 °F
